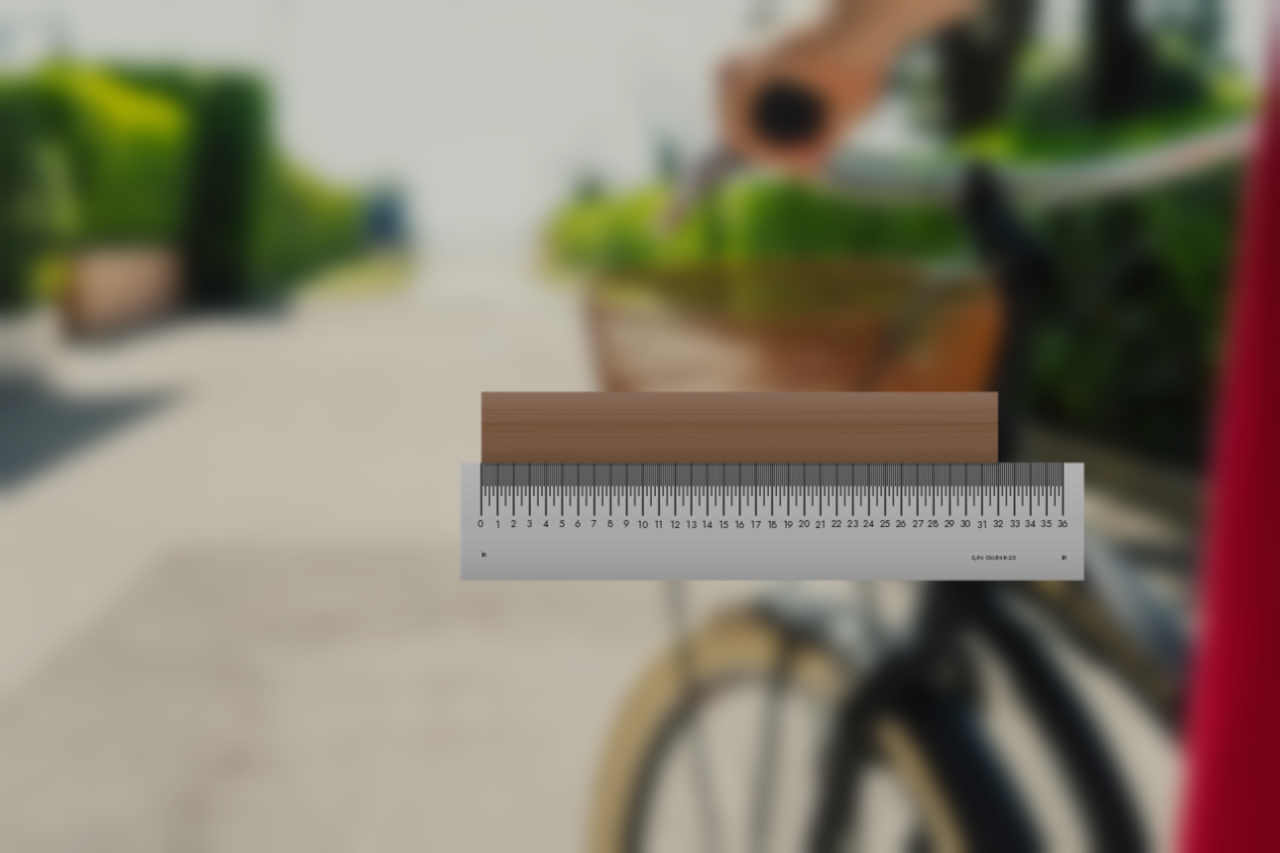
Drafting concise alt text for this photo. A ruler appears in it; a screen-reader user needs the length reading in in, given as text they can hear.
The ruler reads 32 in
